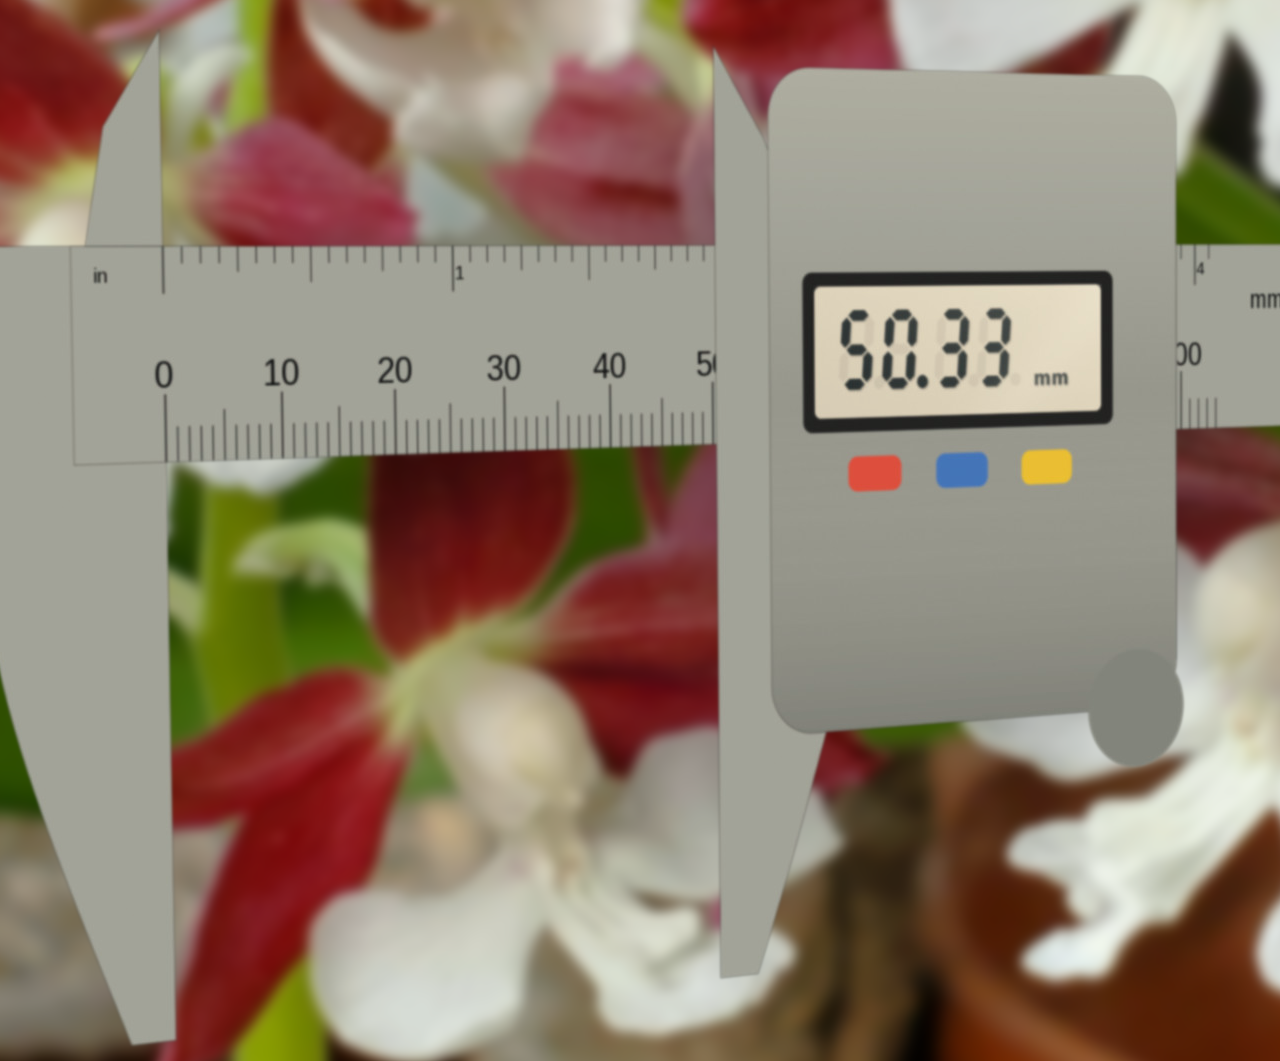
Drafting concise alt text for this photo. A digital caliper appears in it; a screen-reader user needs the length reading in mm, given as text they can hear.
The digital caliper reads 50.33 mm
